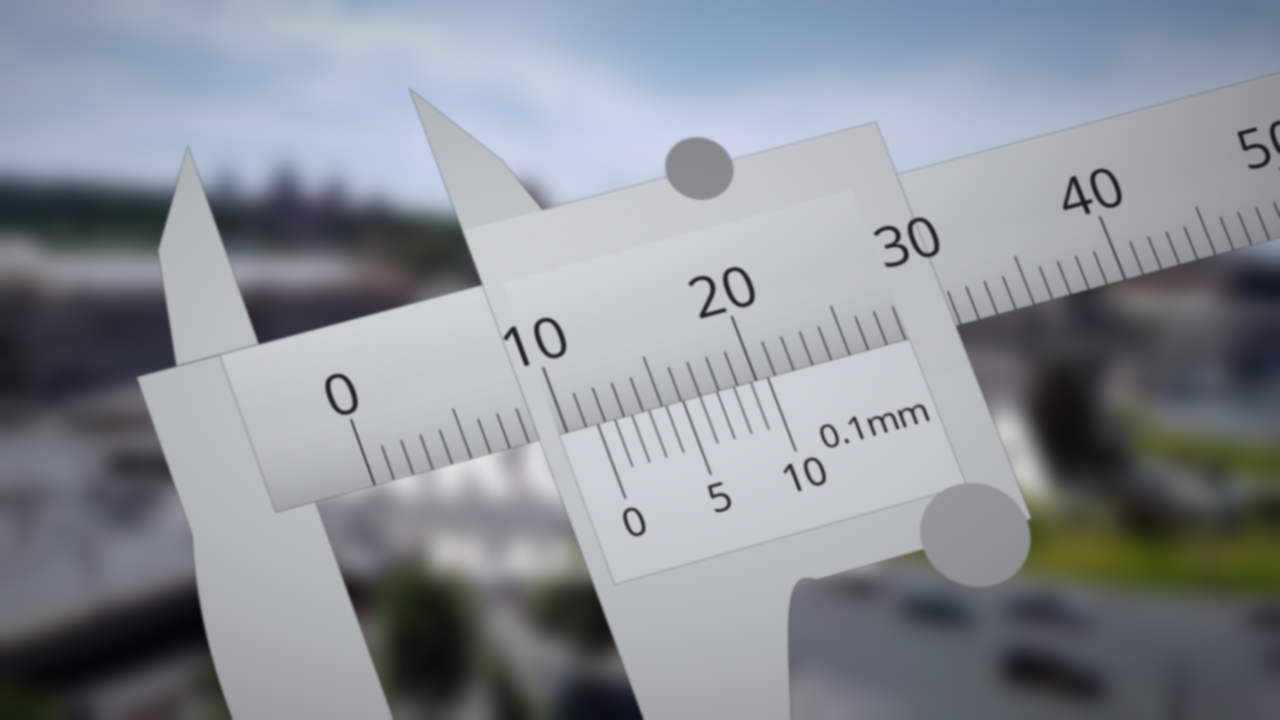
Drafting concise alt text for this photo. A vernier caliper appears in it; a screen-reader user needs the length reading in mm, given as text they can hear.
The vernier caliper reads 11.6 mm
